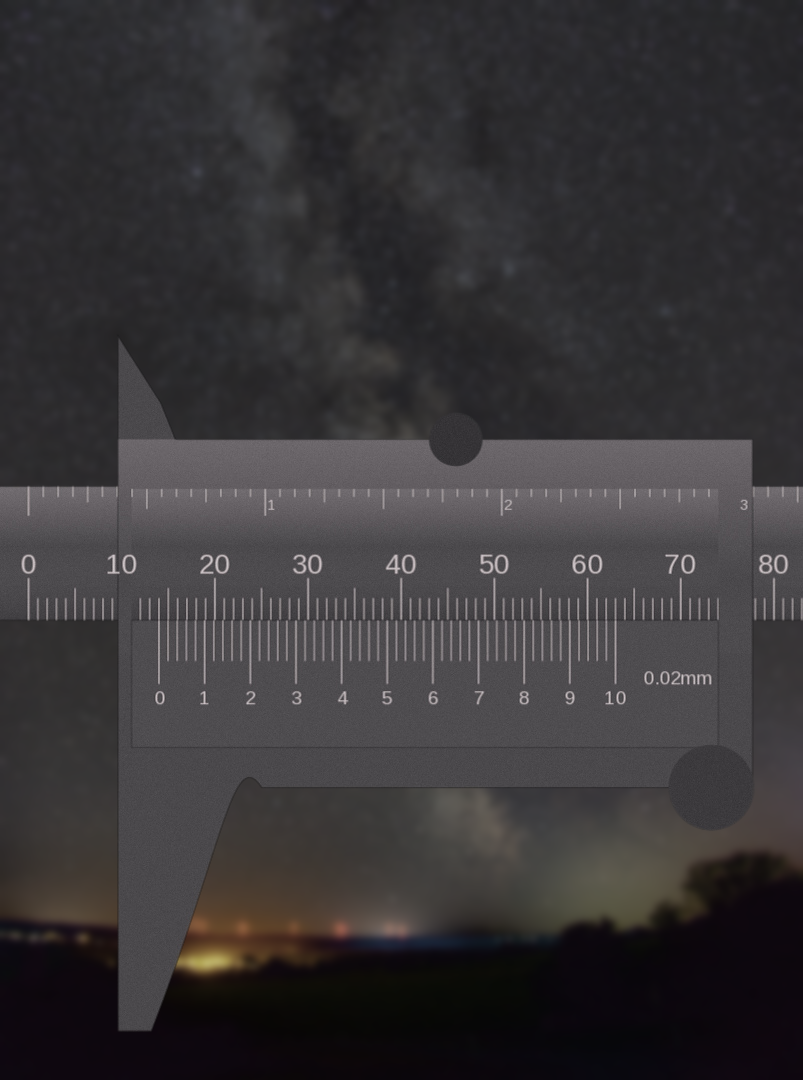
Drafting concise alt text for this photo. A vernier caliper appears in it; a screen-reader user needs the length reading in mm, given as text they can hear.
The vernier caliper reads 14.0 mm
